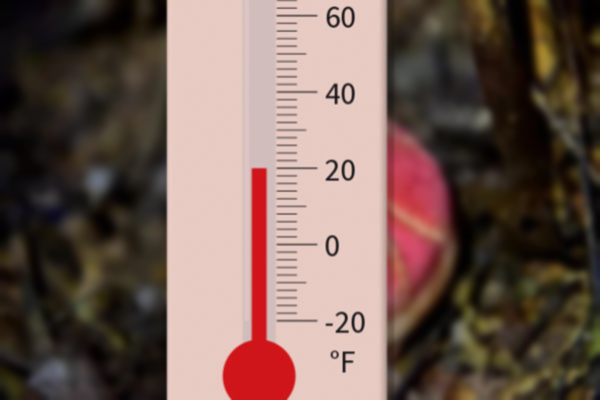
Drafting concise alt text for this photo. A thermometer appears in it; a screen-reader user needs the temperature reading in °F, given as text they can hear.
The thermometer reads 20 °F
